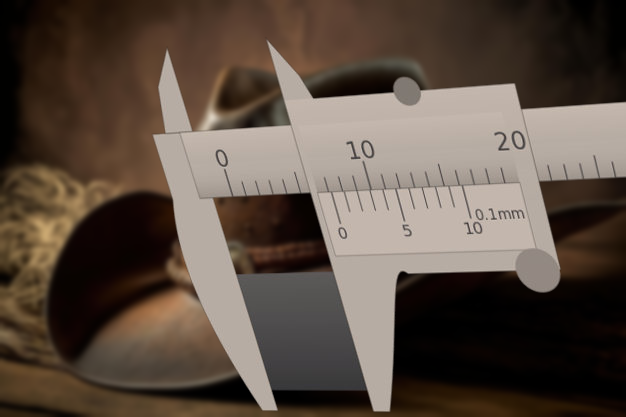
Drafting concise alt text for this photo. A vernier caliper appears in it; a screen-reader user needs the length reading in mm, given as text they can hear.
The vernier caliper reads 7.2 mm
